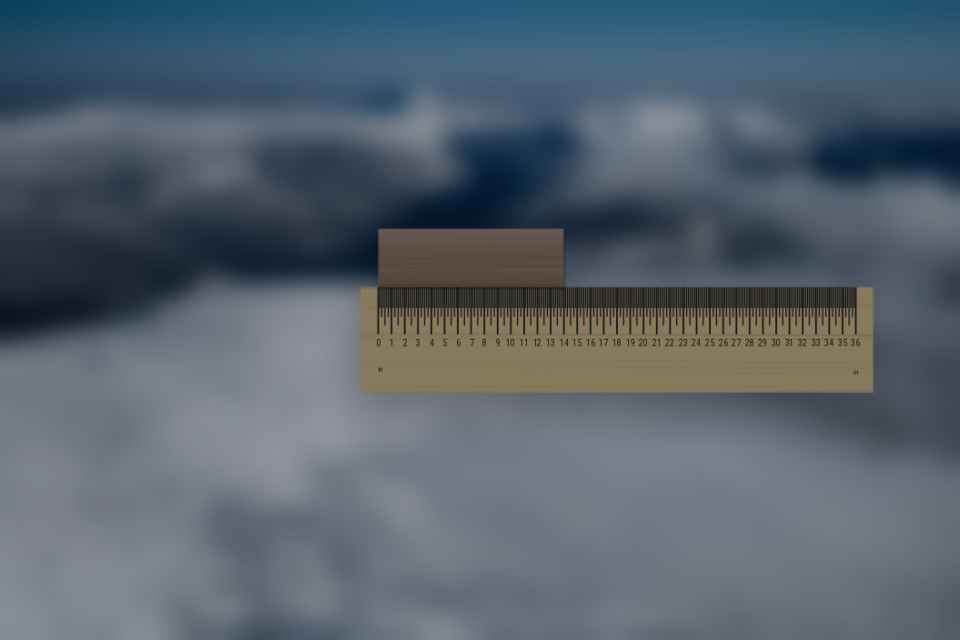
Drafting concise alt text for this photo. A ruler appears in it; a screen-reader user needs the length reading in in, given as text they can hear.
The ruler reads 14 in
